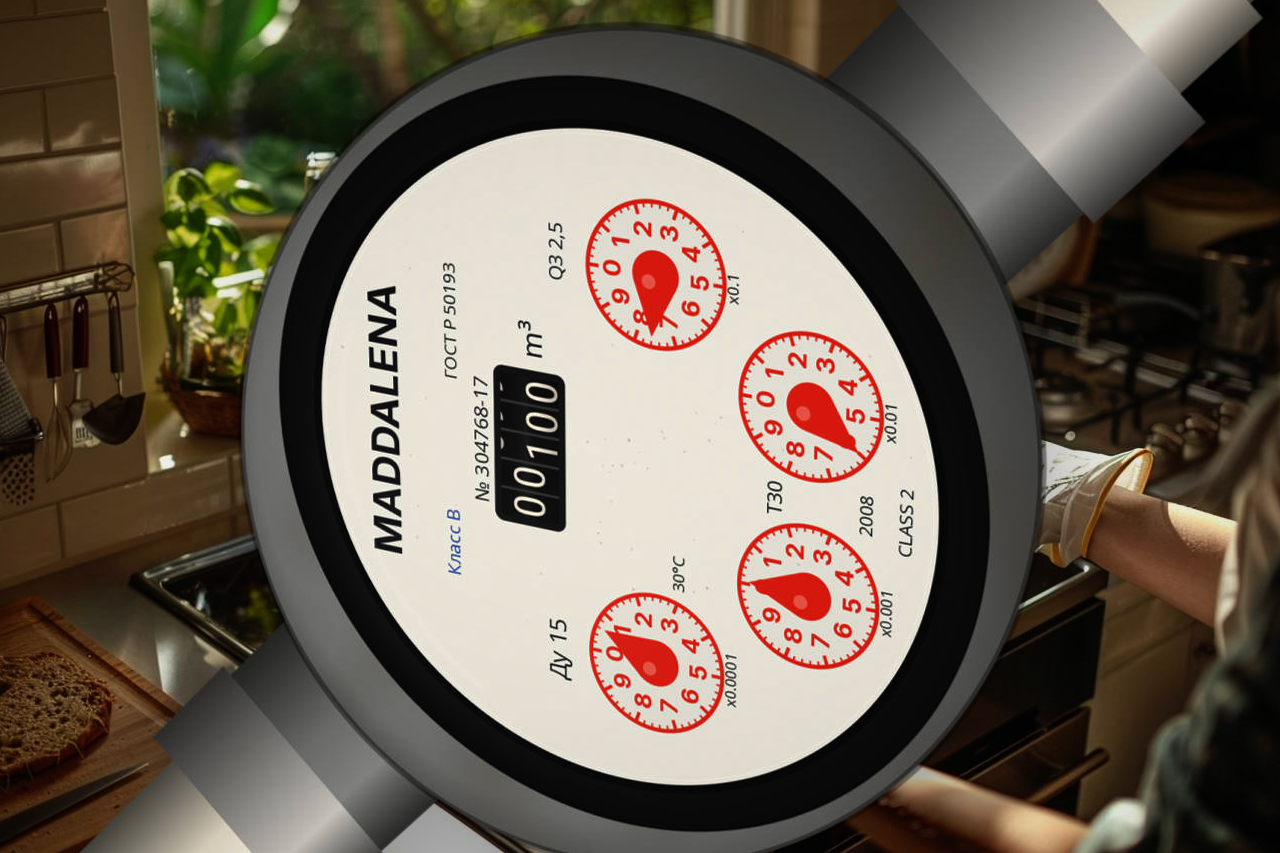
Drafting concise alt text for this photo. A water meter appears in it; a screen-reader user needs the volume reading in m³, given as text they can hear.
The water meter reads 99.7600 m³
